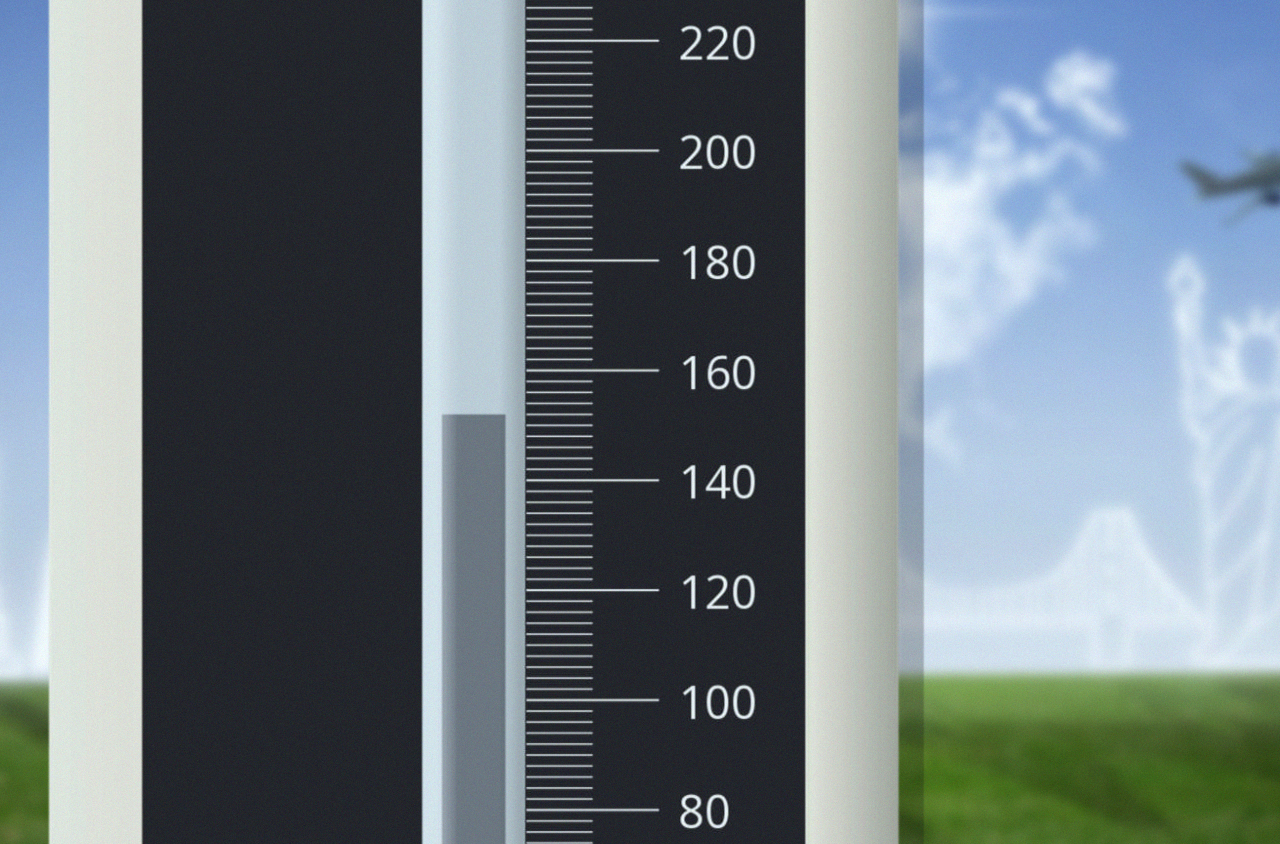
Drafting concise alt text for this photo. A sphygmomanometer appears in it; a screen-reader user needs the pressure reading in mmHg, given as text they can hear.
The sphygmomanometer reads 152 mmHg
